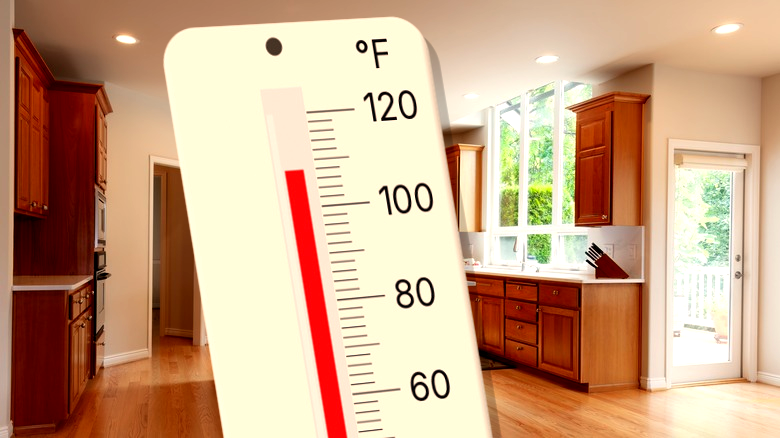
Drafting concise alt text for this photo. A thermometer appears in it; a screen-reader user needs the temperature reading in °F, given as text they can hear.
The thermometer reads 108 °F
